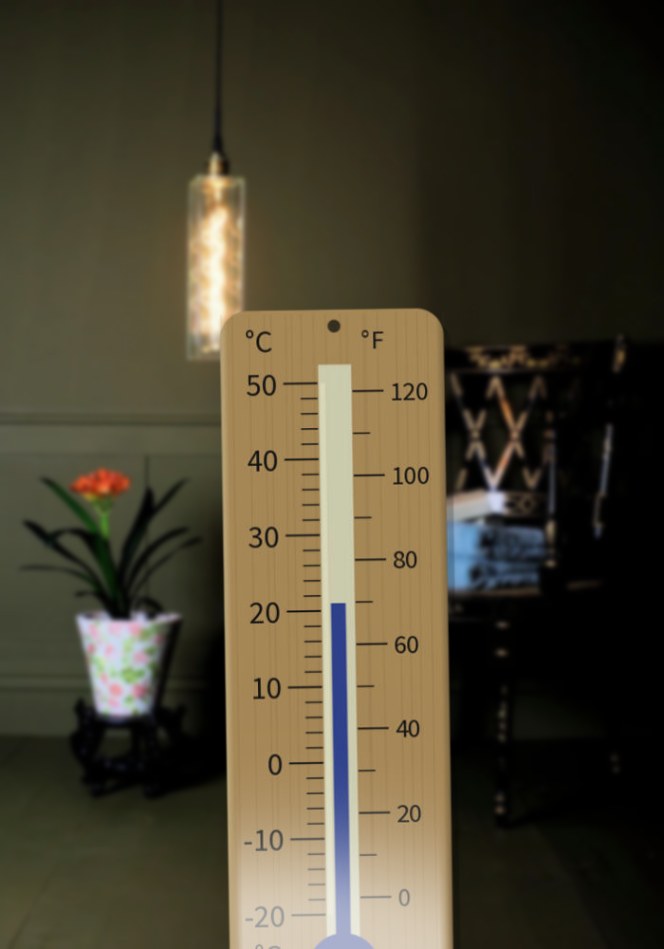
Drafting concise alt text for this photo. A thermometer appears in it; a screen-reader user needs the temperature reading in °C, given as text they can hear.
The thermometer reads 21 °C
